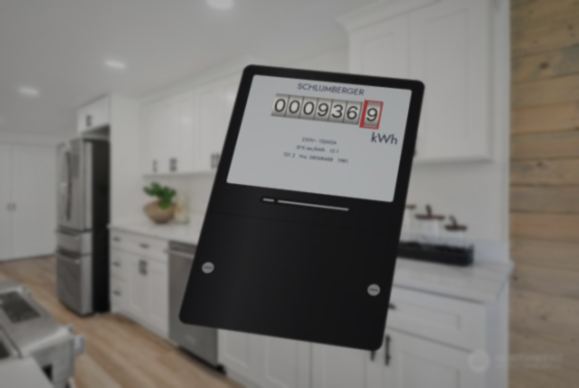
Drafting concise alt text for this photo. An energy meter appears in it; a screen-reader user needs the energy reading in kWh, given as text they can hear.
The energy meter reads 936.9 kWh
